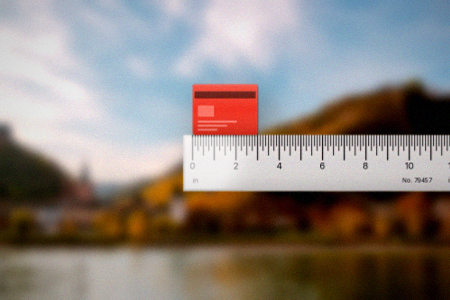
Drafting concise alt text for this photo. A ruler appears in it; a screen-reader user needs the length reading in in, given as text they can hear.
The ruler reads 3 in
